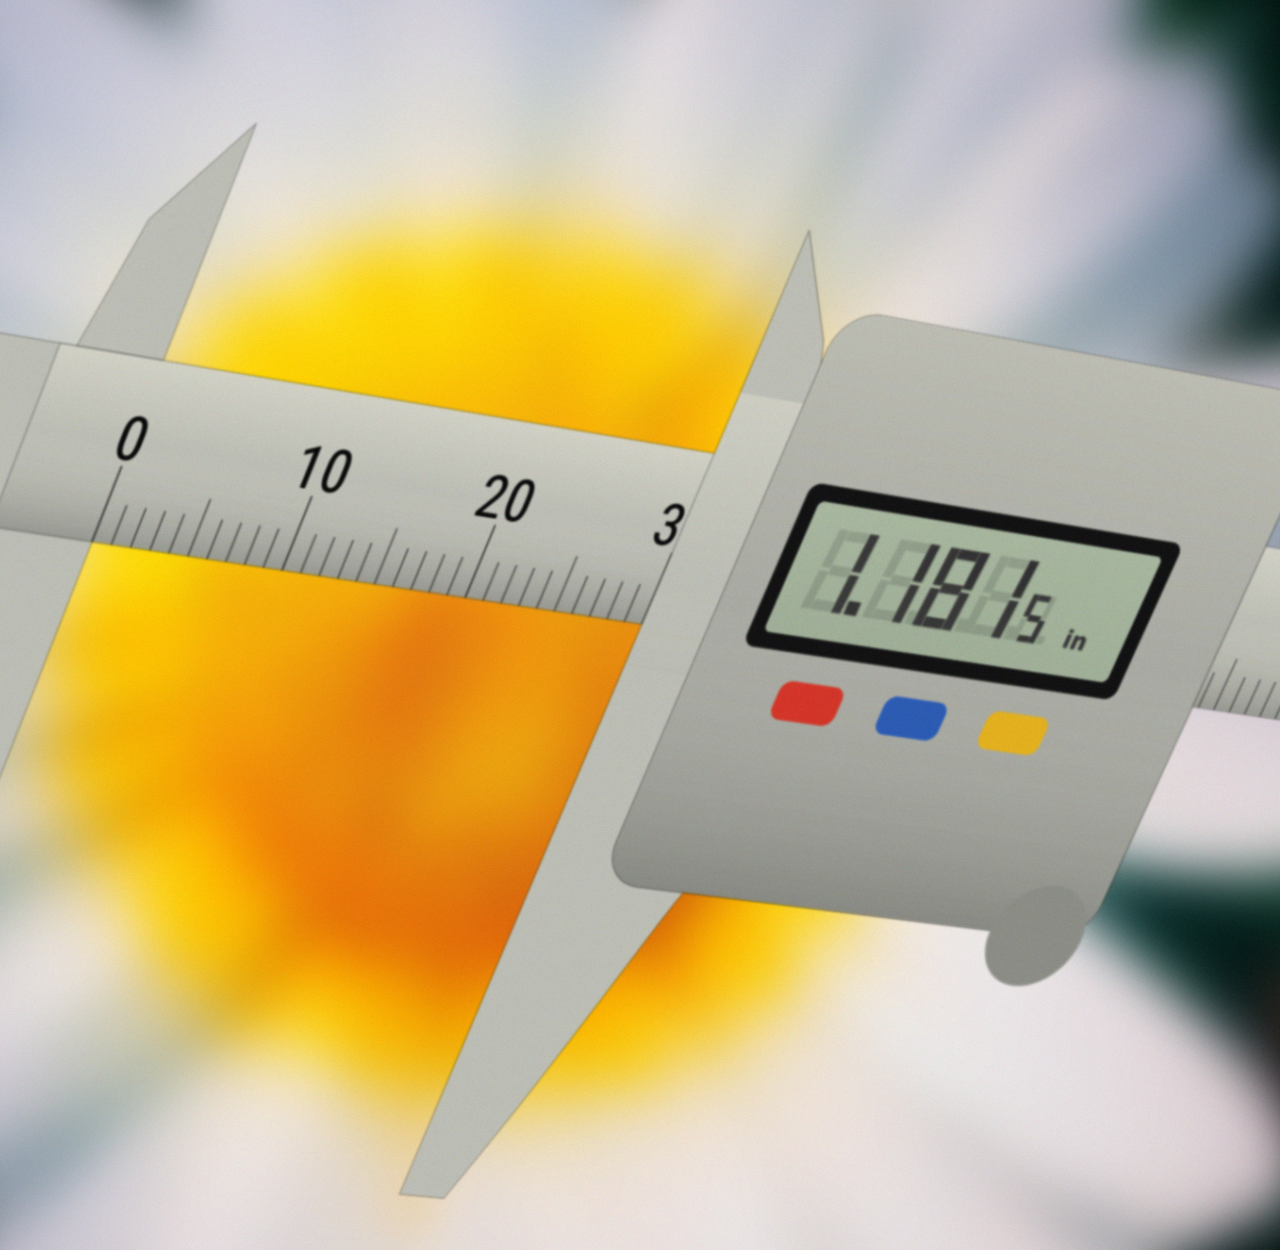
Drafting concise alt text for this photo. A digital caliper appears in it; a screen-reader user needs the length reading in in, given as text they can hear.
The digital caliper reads 1.1815 in
